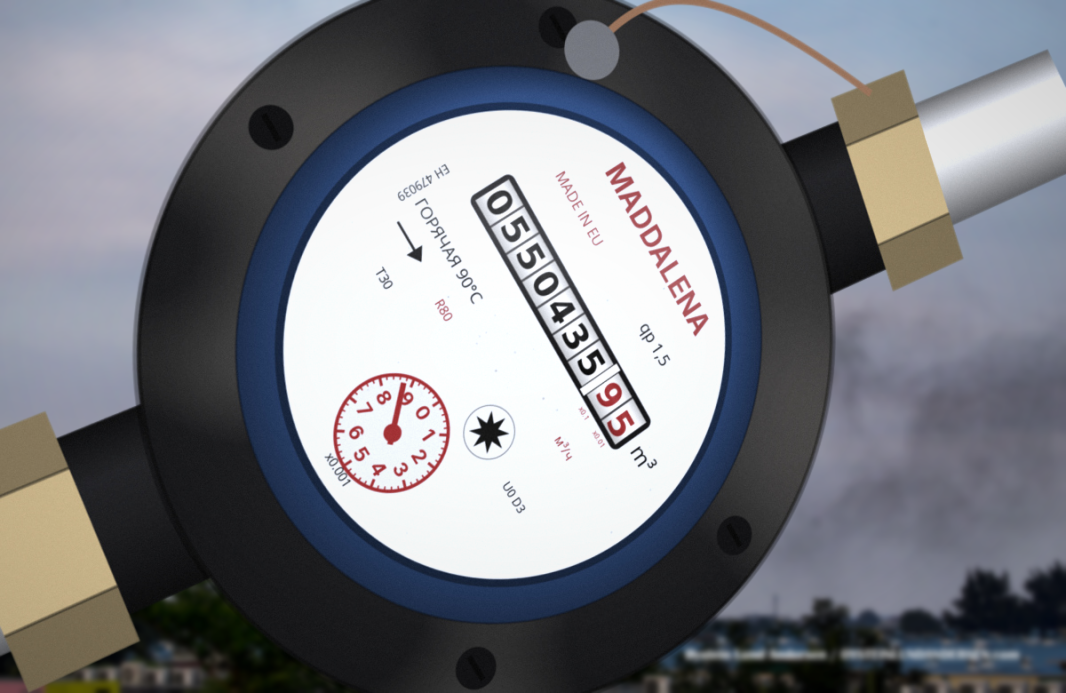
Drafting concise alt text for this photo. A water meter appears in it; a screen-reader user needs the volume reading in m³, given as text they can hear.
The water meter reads 550435.948 m³
